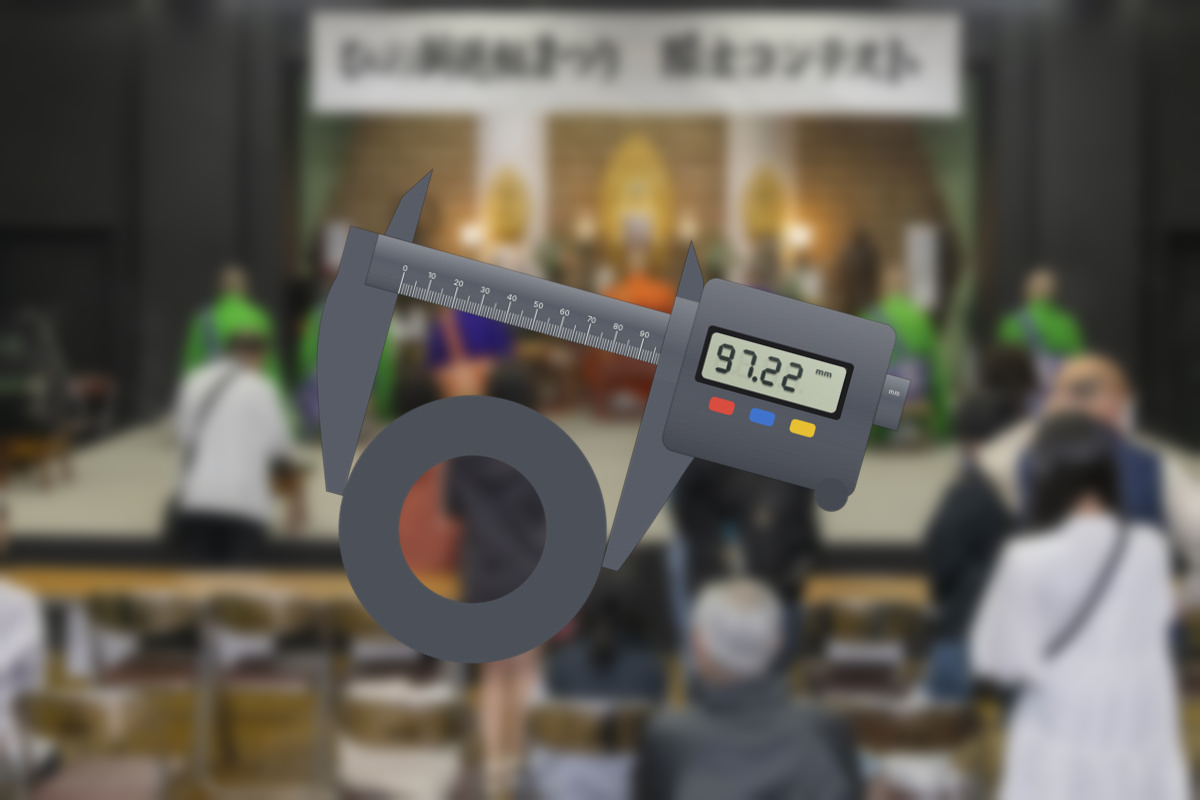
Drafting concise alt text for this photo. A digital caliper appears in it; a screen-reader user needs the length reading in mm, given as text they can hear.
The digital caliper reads 97.22 mm
